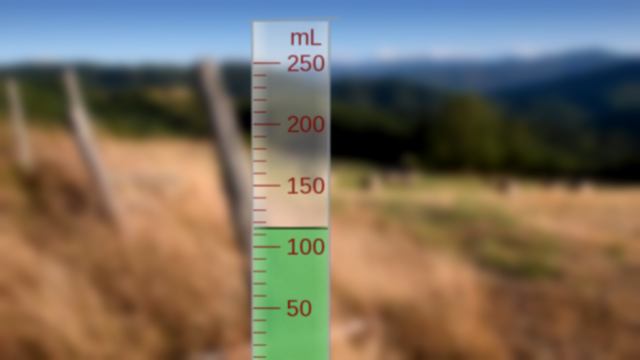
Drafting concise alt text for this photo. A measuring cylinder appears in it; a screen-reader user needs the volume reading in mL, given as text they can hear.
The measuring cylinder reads 115 mL
